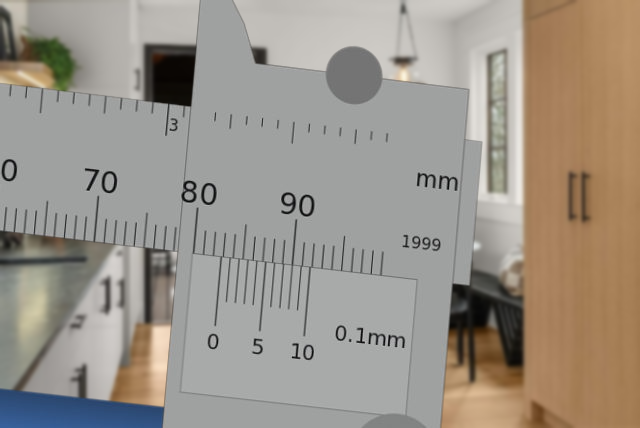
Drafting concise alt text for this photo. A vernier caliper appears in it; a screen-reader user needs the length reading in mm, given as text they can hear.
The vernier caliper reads 82.8 mm
